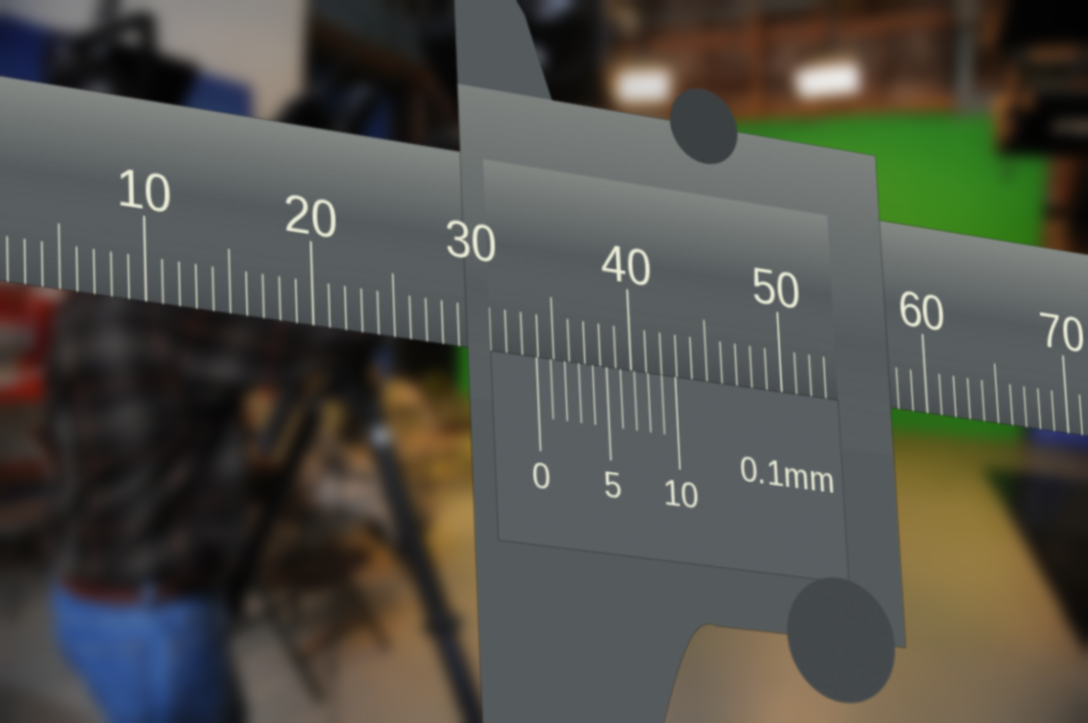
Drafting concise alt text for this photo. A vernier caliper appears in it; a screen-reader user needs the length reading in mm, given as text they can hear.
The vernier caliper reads 33.9 mm
